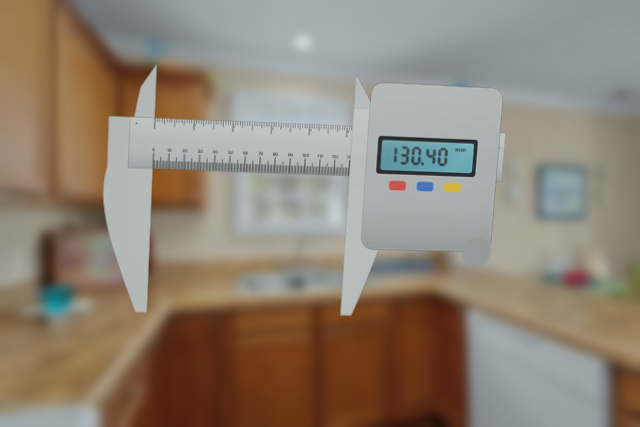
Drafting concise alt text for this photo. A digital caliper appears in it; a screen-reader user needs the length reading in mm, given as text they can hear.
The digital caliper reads 130.40 mm
